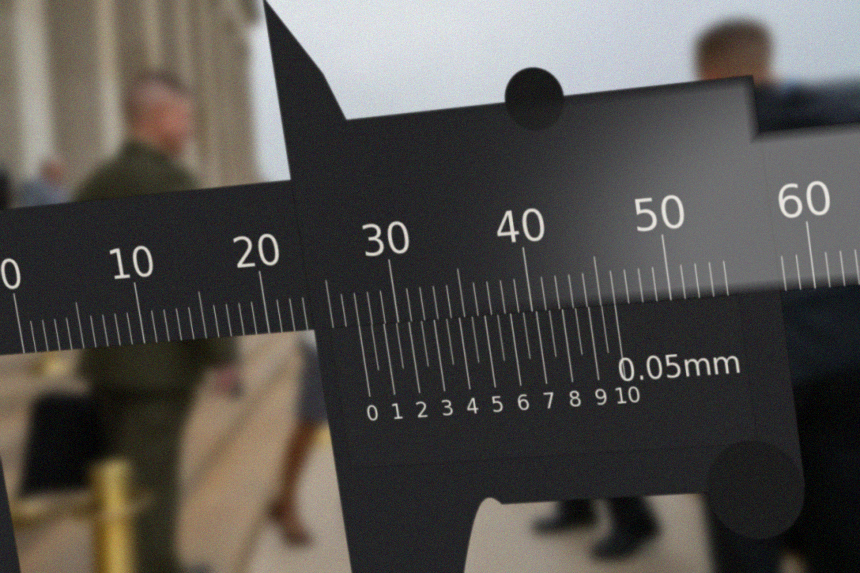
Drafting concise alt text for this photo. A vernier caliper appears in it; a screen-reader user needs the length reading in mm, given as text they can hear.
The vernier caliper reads 27.0 mm
